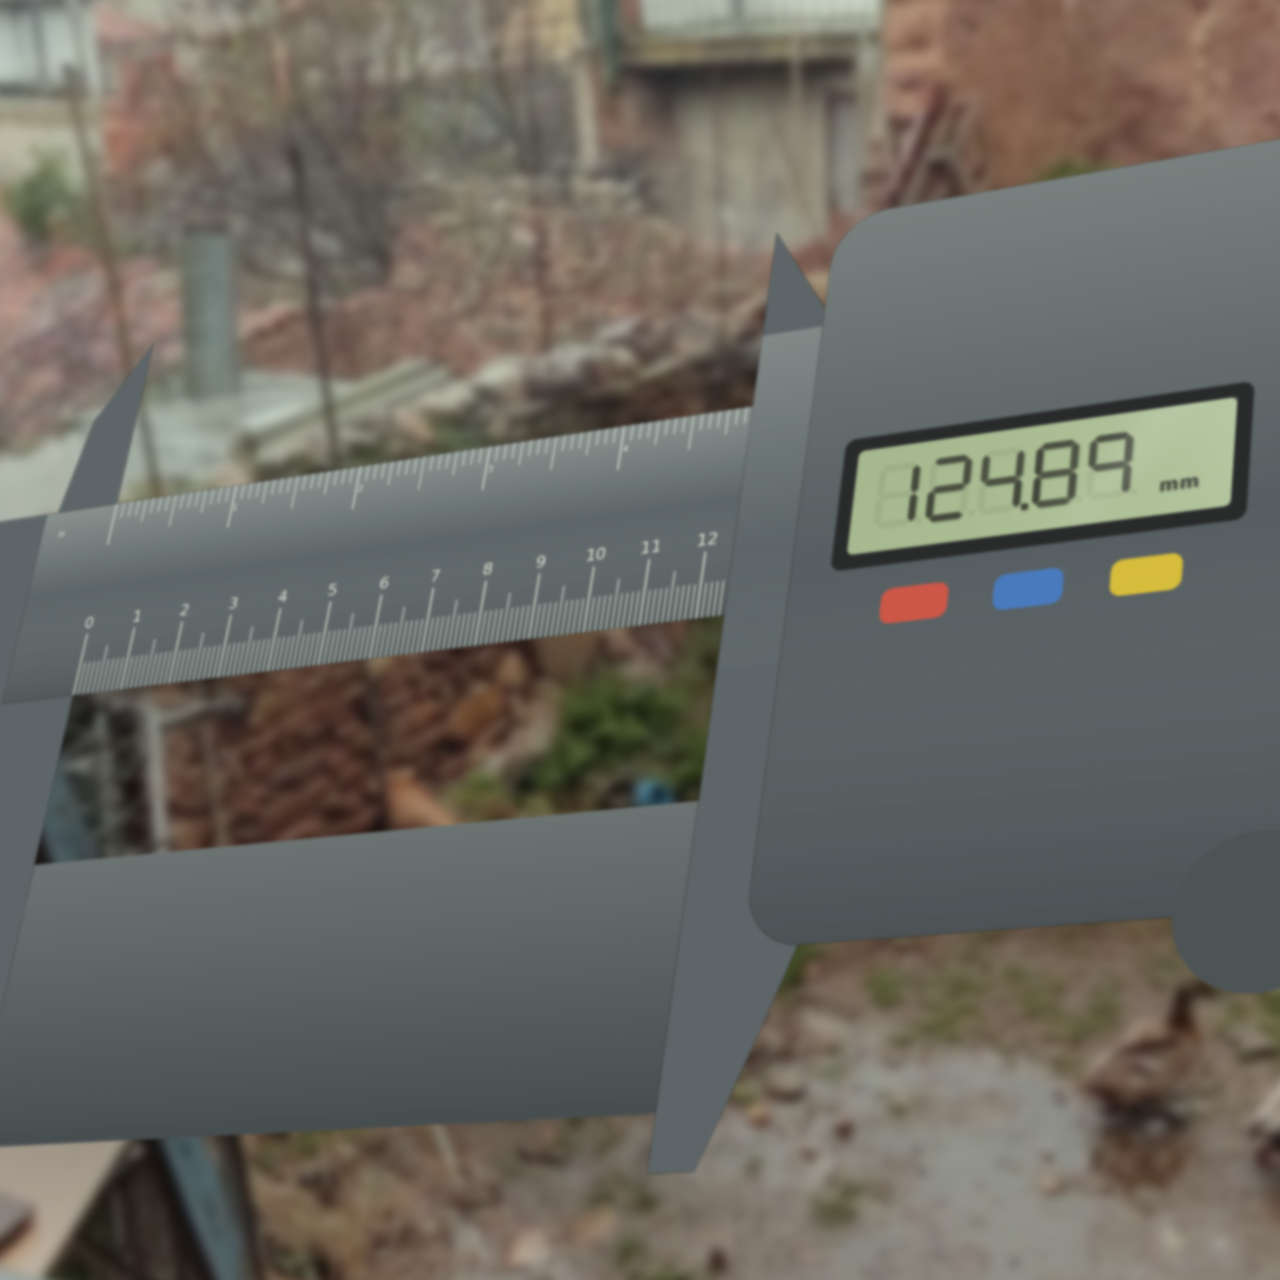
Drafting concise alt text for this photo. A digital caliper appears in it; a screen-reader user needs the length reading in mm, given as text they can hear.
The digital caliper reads 124.89 mm
